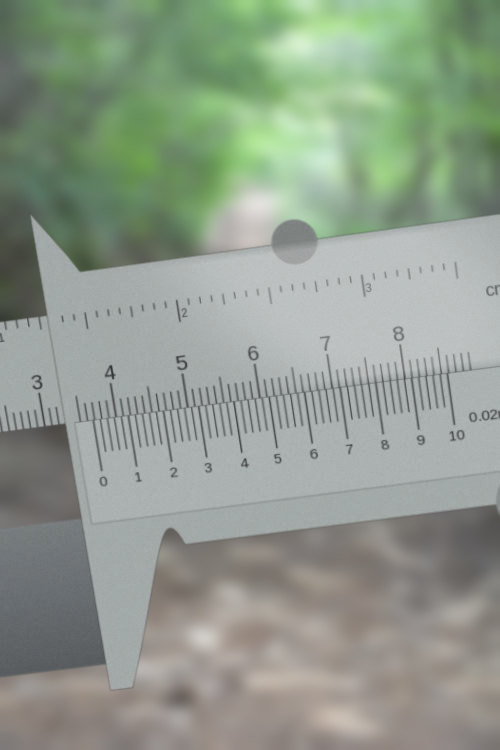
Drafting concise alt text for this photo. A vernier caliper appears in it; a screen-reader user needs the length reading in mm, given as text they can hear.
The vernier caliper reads 36.8 mm
